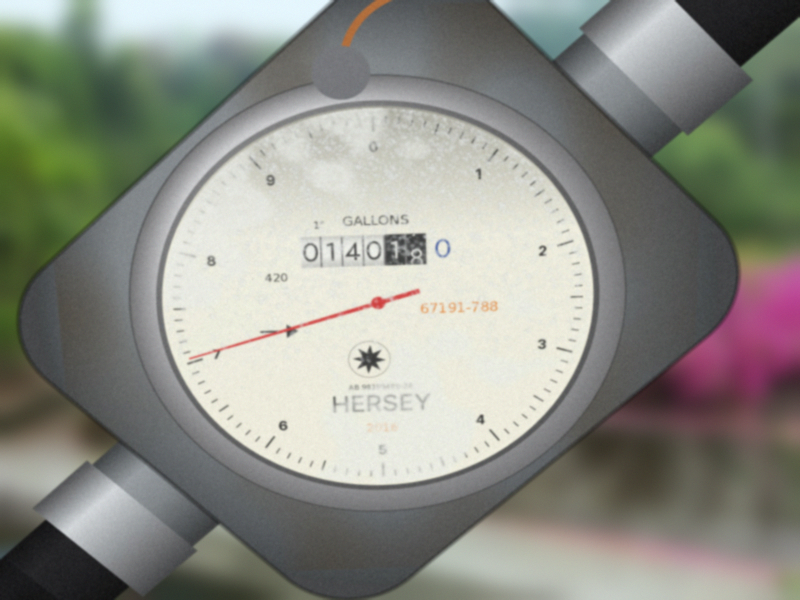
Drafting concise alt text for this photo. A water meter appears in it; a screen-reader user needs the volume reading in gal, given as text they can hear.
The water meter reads 140177.0 gal
